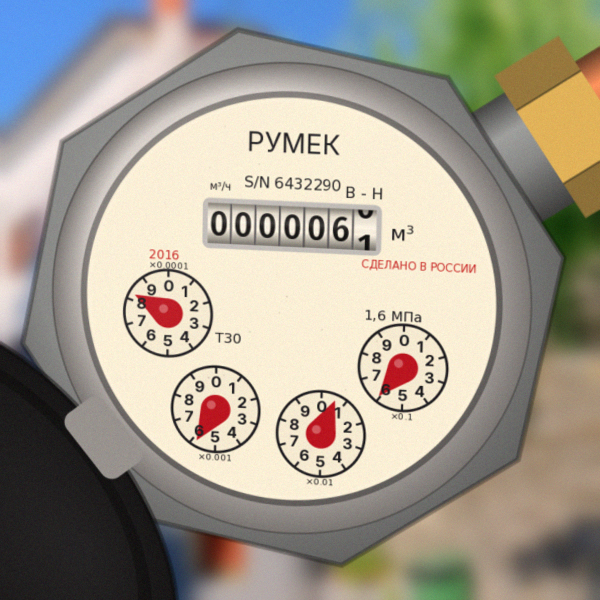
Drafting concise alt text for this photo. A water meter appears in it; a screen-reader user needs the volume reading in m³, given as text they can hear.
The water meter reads 60.6058 m³
